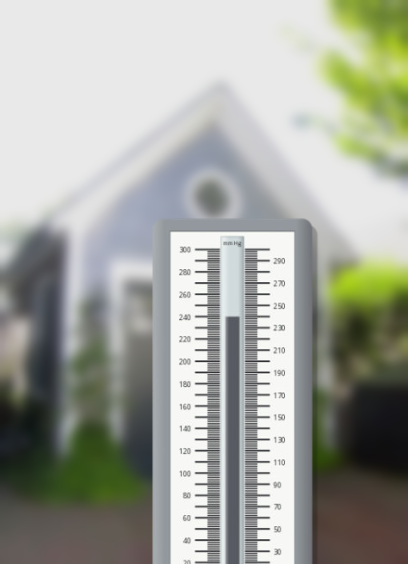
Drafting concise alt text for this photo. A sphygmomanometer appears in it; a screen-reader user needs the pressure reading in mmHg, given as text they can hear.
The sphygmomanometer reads 240 mmHg
